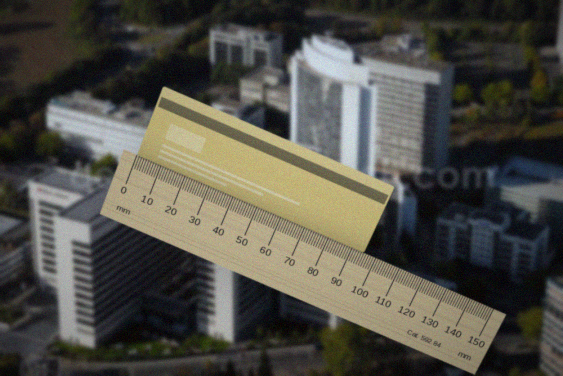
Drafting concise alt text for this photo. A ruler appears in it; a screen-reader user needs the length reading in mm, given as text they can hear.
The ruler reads 95 mm
